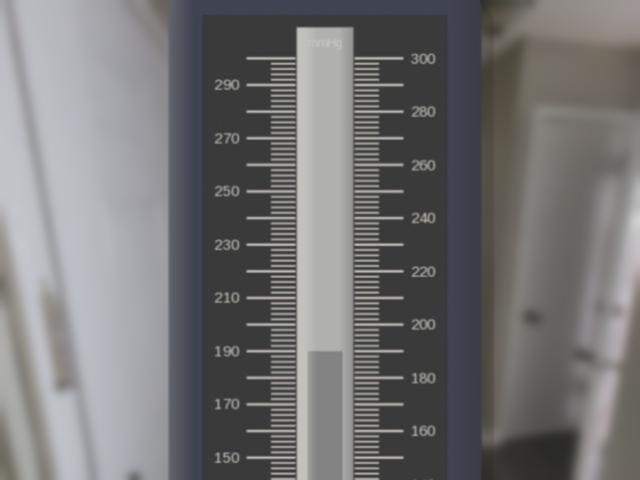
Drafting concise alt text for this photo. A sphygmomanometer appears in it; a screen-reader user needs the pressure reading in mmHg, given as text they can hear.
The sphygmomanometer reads 190 mmHg
